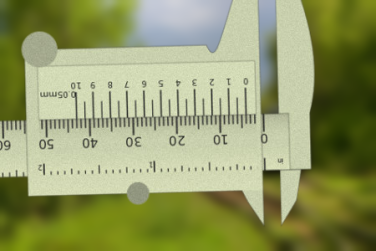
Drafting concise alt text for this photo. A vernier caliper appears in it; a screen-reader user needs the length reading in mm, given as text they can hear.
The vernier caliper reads 4.0 mm
